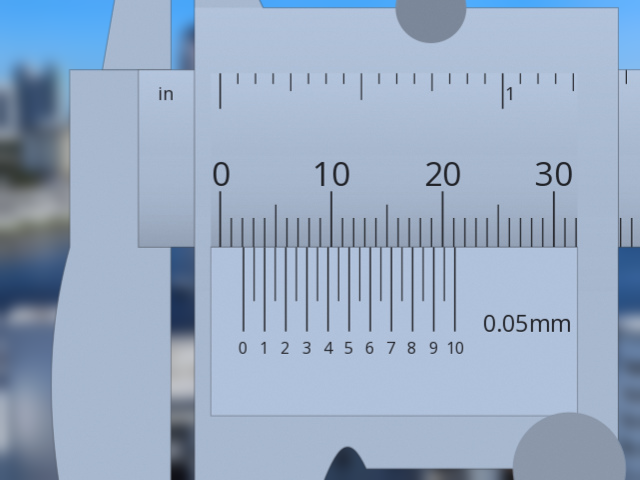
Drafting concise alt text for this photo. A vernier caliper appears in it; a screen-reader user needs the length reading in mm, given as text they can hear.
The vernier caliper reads 2.1 mm
